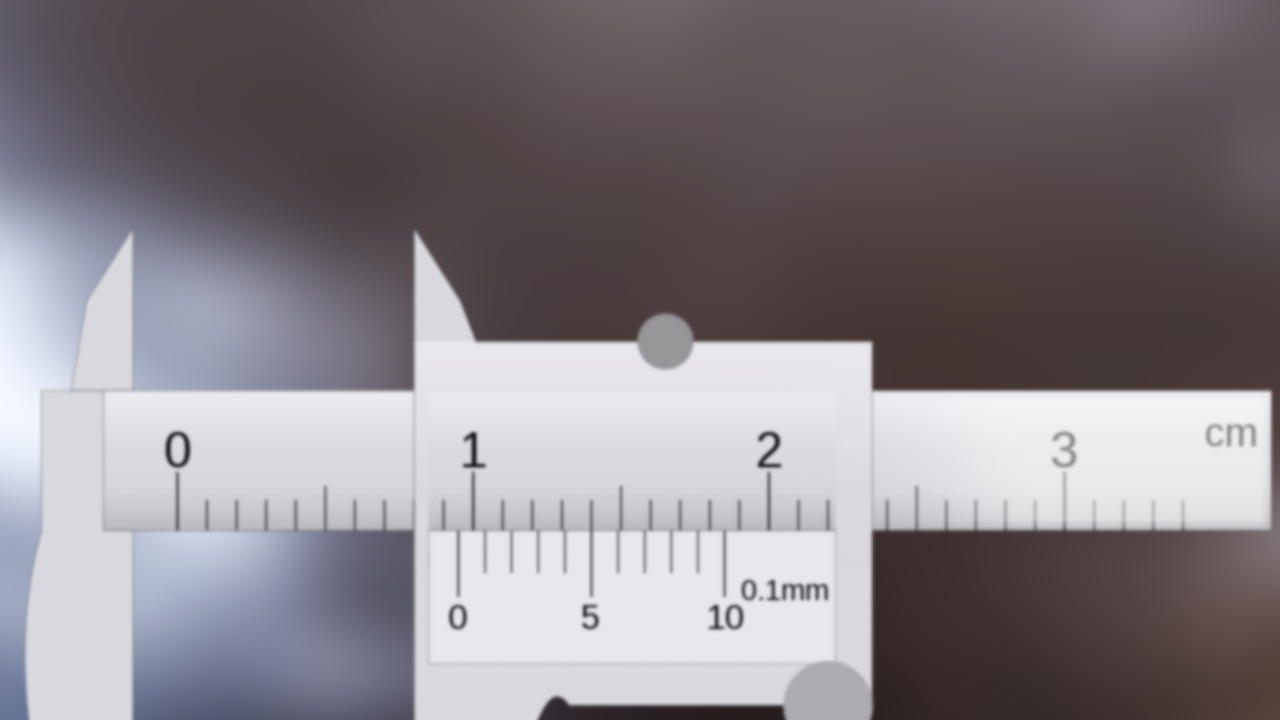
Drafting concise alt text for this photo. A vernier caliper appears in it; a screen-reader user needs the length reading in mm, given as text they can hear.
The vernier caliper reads 9.5 mm
